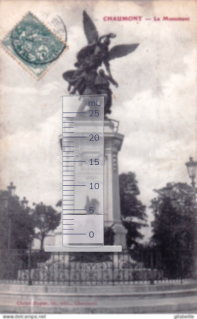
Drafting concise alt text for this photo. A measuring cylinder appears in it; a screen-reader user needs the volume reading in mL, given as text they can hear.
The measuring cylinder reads 4 mL
